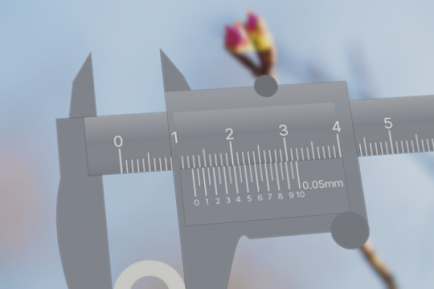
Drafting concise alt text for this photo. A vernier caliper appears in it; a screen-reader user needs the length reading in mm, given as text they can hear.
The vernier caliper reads 12.6 mm
